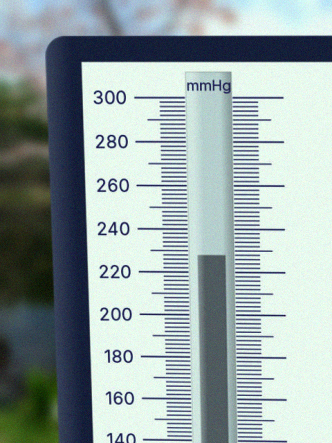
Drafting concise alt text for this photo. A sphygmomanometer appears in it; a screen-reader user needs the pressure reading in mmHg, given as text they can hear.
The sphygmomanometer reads 228 mmHg
